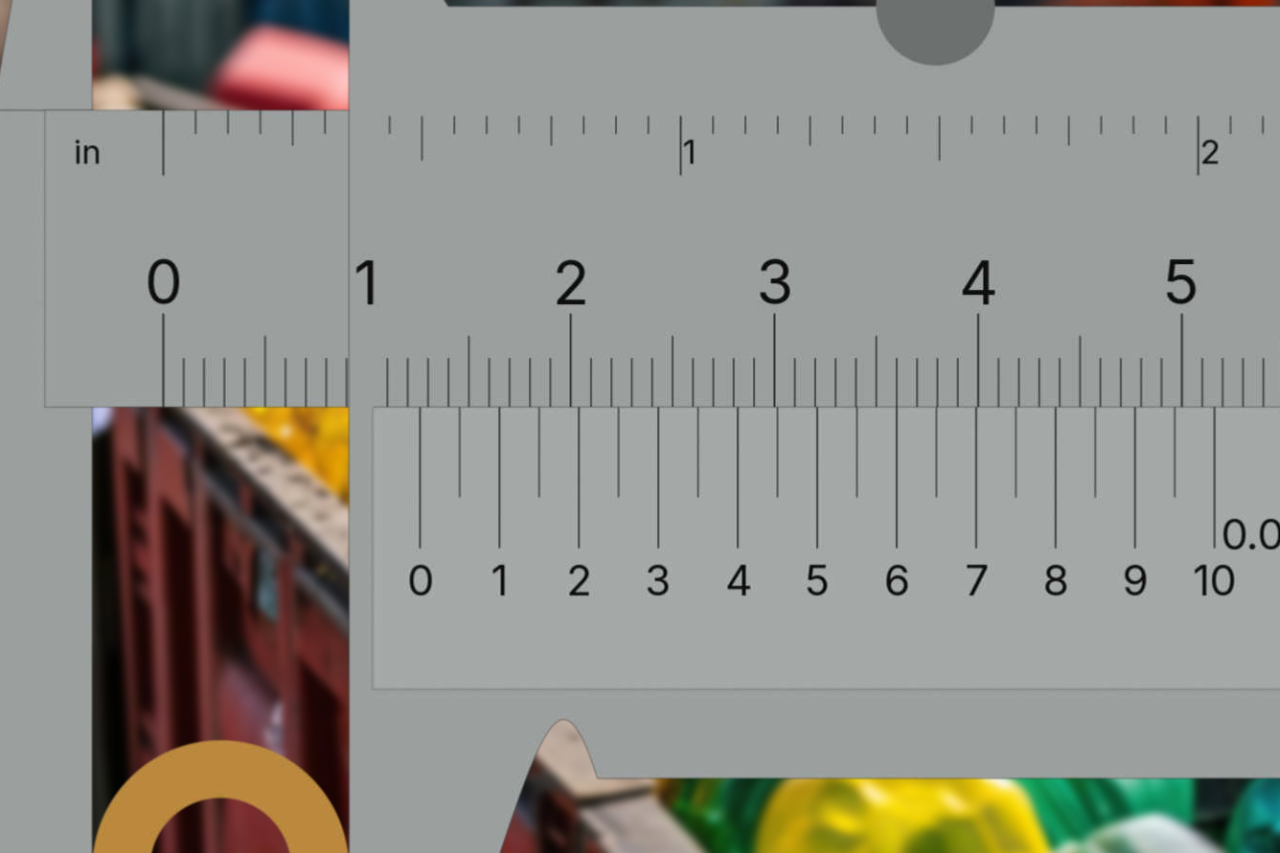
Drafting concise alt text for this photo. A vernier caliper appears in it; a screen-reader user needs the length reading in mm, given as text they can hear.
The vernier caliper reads 12.6 mm
